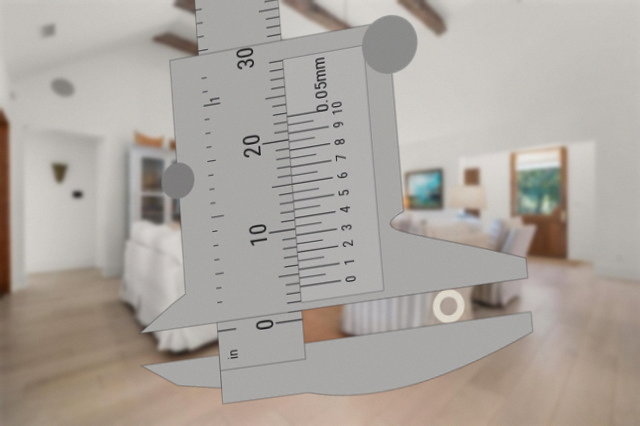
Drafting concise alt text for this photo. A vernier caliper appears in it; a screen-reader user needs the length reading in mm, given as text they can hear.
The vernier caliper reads 3.6 mm
